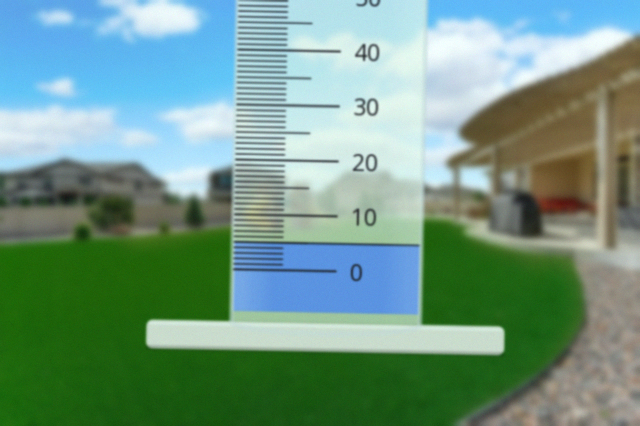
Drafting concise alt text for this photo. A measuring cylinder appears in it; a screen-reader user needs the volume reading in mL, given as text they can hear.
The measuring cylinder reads 5 mL
